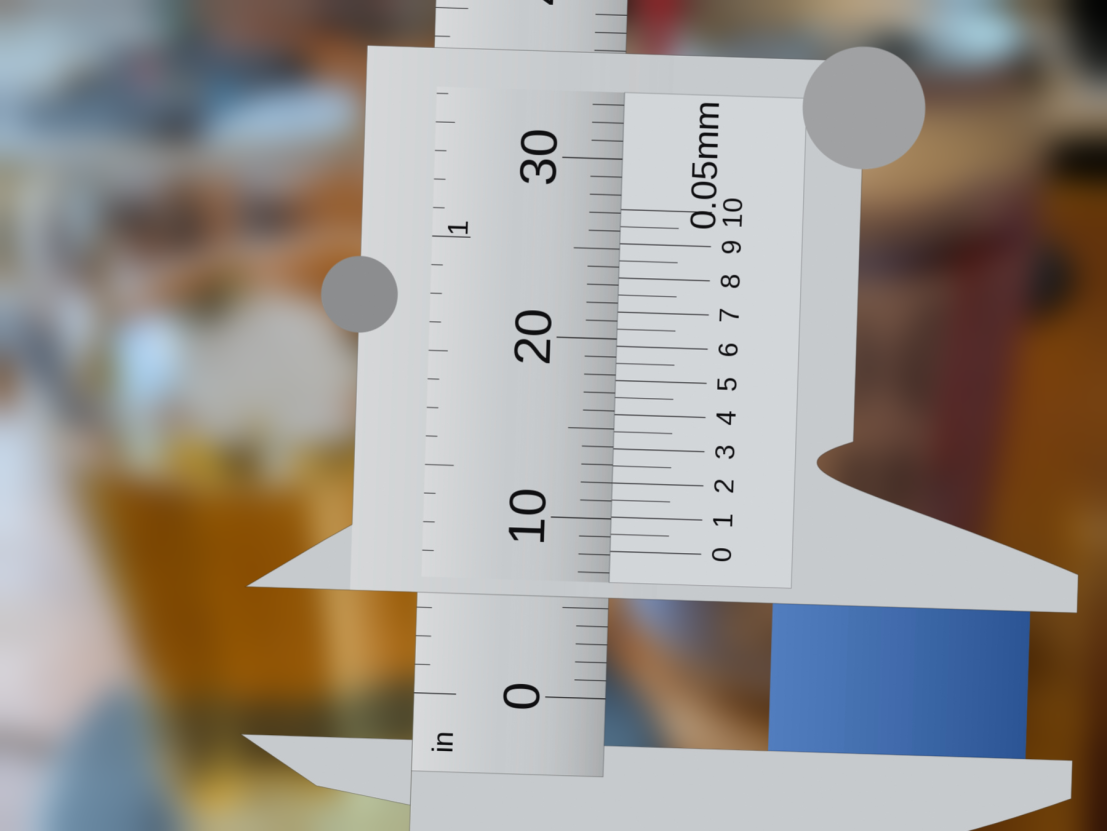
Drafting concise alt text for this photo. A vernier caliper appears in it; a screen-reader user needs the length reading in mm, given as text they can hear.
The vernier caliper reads 8.2 mm
